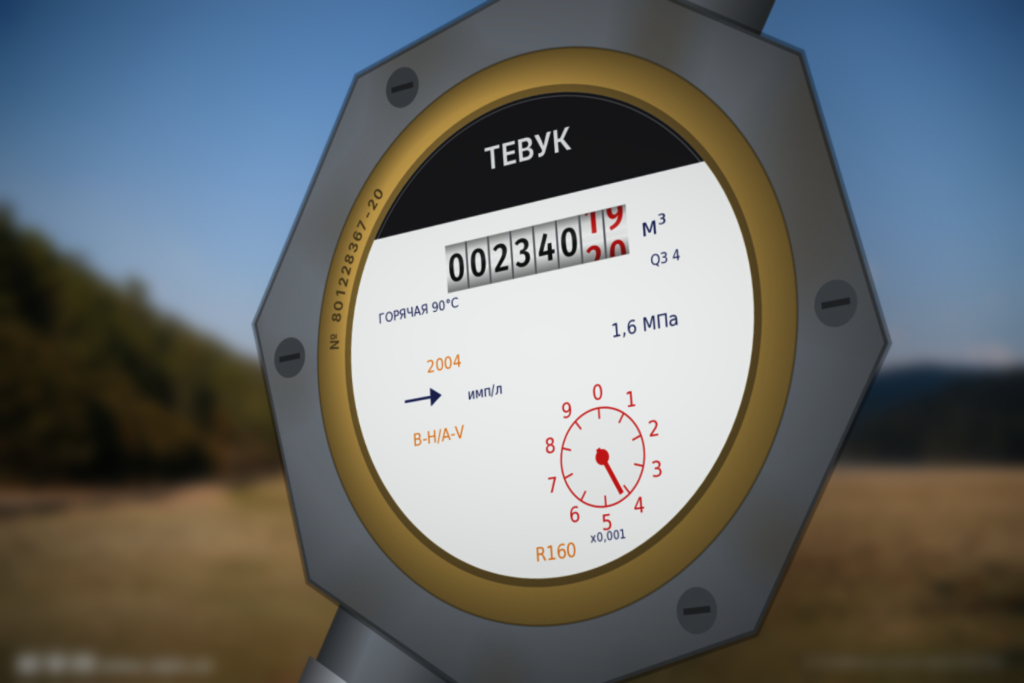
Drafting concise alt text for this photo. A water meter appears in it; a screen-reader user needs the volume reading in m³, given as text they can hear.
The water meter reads 2340.194 m³
